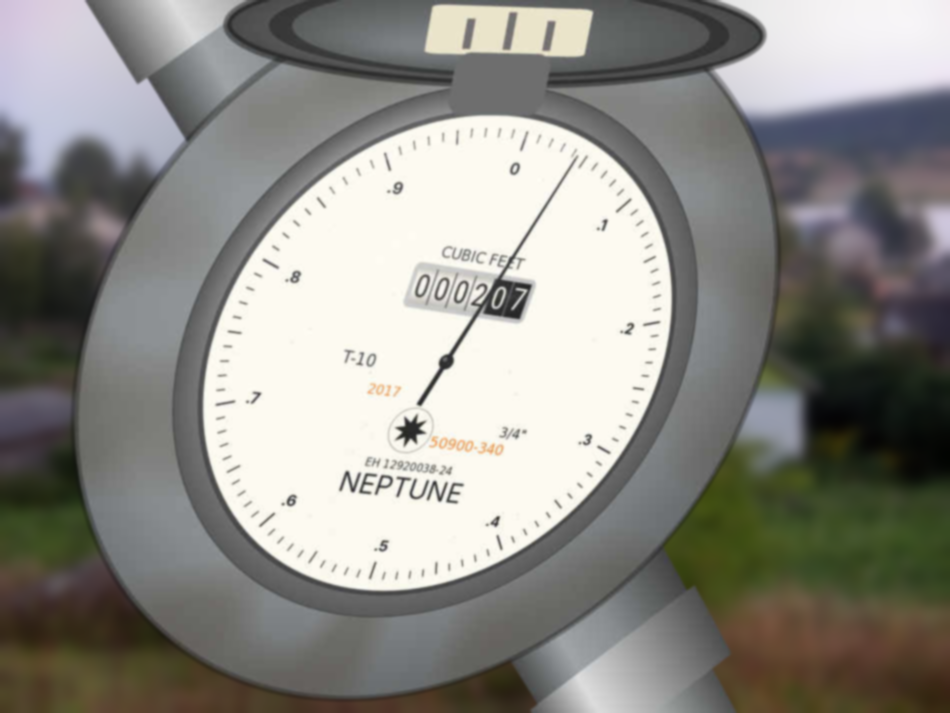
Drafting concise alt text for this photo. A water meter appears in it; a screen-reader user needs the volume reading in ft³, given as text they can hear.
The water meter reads 207.04 ft³
